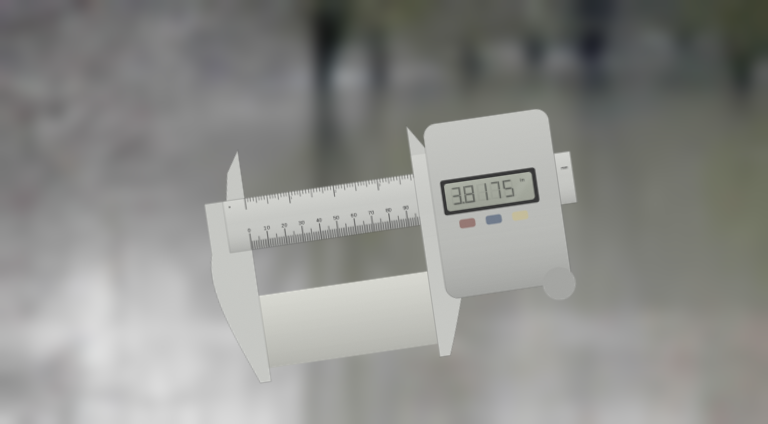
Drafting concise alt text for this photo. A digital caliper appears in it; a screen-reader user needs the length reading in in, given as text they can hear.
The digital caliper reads 3.8175 in
